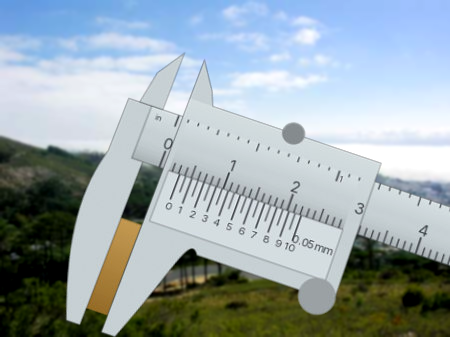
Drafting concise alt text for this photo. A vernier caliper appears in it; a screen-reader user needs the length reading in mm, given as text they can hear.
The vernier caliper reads 3.2 mm
